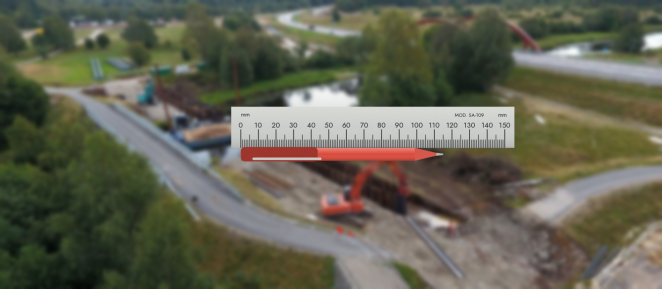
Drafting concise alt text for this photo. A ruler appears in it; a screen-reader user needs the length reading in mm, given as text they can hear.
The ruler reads 115 mm
